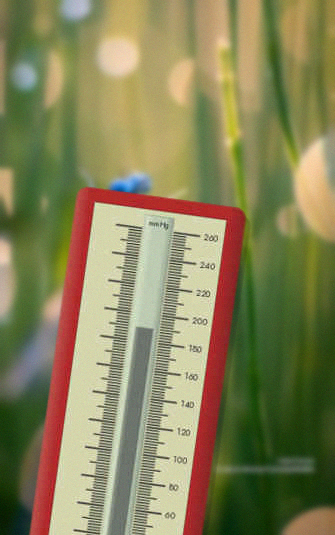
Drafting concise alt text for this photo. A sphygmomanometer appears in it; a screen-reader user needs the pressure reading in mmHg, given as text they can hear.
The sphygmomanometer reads 190 mmHg
